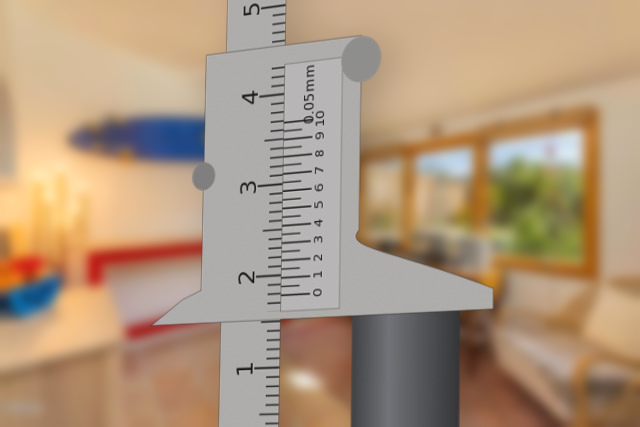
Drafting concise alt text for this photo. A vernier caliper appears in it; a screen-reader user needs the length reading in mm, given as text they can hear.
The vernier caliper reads 17.8 mm
